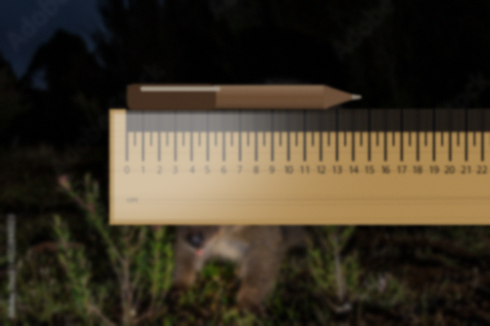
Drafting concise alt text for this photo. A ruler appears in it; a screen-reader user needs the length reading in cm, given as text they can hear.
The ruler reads 14.5 cm
